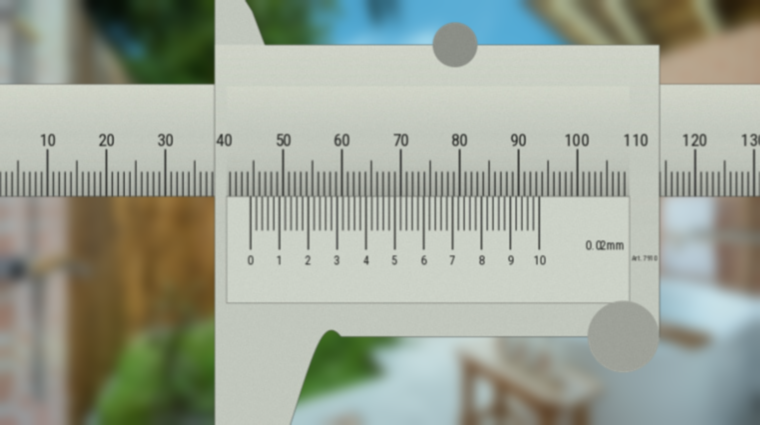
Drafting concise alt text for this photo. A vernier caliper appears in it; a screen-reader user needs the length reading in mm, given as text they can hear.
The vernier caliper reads 44.5 mm
